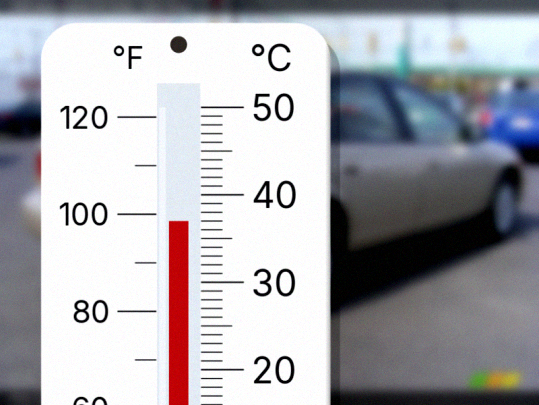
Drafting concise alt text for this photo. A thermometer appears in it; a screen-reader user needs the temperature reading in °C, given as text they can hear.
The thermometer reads 37 °C
